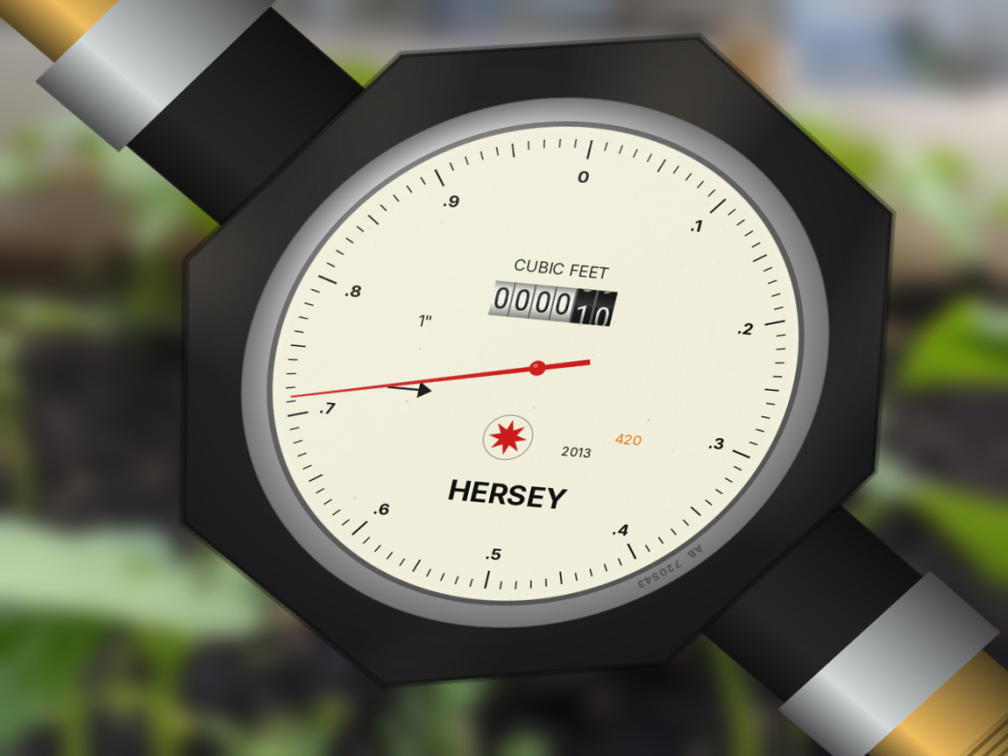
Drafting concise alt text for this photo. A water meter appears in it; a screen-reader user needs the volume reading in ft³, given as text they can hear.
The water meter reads 9.71 ft³
